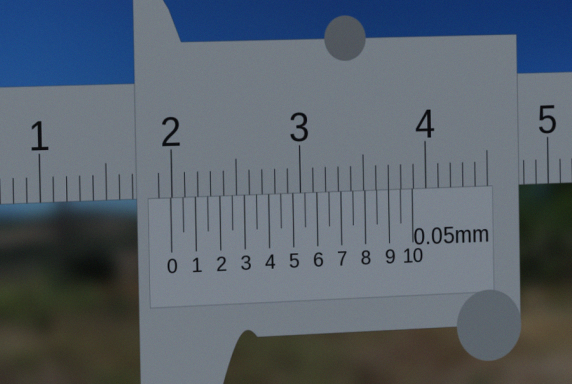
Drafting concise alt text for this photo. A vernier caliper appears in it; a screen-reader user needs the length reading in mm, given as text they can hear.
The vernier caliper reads 19.9 mm
